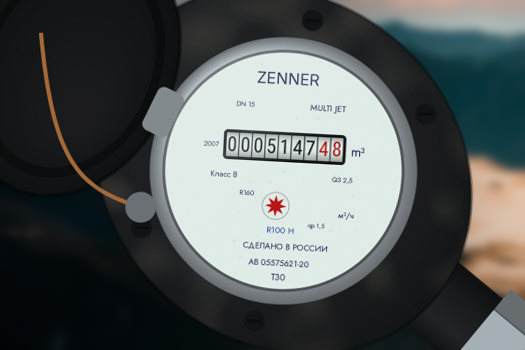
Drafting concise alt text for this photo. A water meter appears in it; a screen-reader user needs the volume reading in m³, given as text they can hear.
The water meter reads 5147.48 m³
